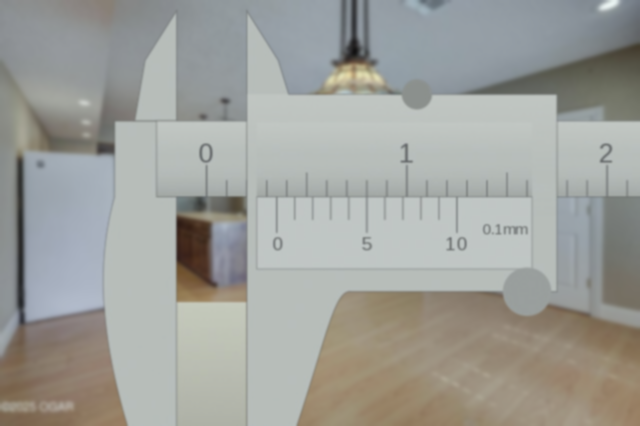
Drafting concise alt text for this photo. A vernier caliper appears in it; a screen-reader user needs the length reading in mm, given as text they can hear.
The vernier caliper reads 3.5 mm
